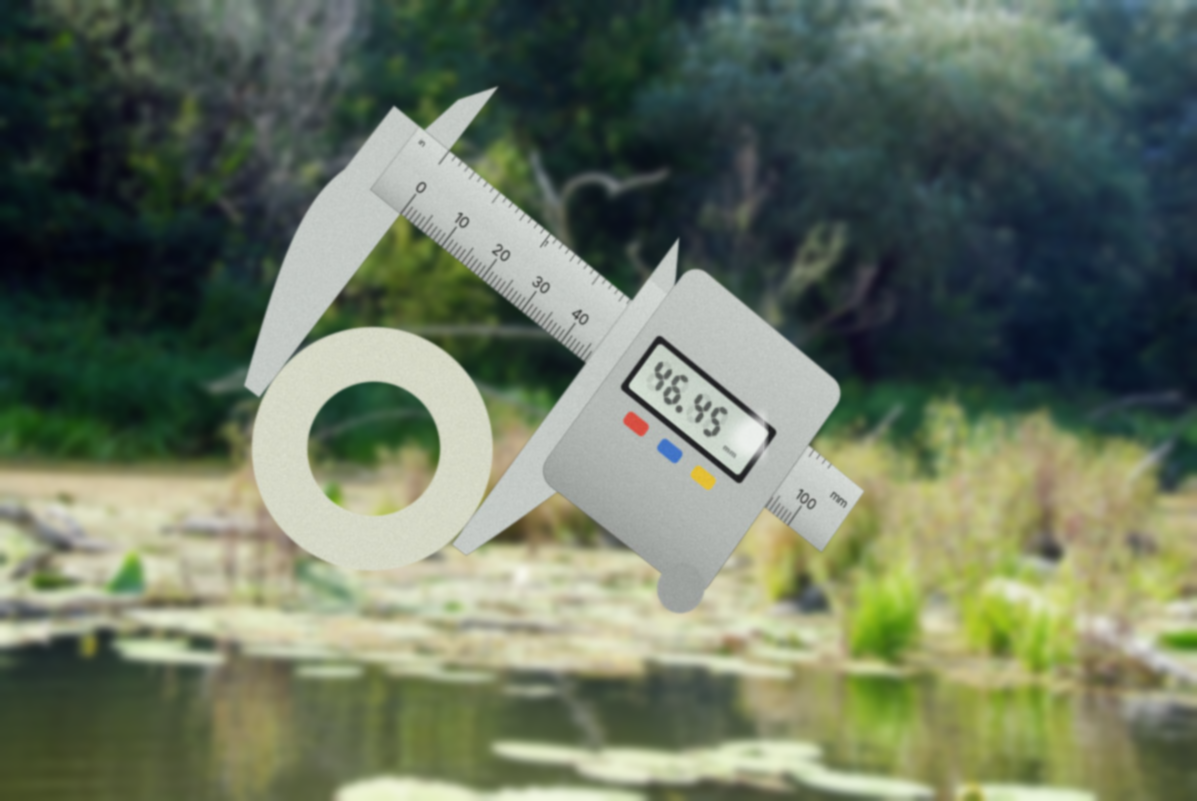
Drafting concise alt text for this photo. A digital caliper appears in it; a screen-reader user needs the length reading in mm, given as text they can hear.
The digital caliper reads 46.45 mm
